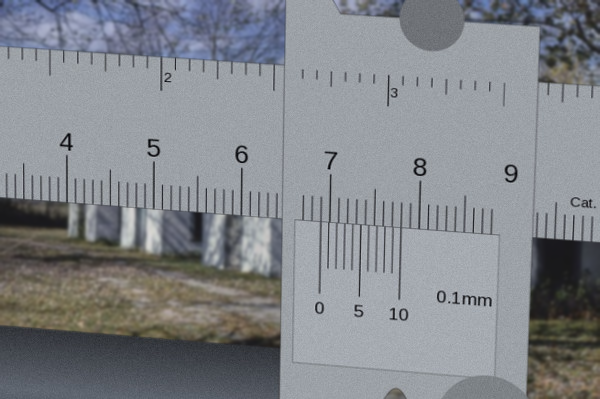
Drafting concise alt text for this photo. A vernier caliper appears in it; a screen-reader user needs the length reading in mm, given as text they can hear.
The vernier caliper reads 69.0 mm
